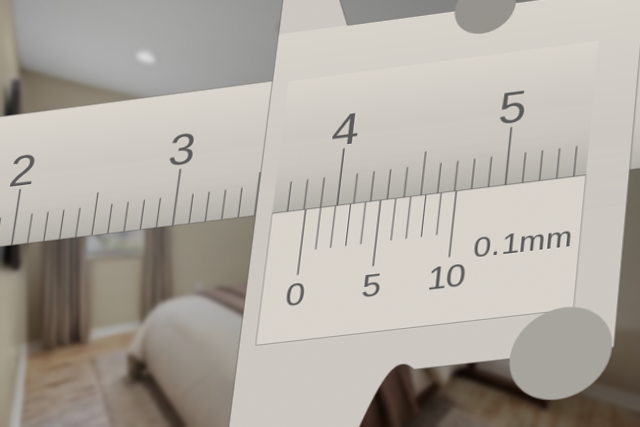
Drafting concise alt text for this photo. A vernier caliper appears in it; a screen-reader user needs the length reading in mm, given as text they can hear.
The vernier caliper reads 38.1 mm
